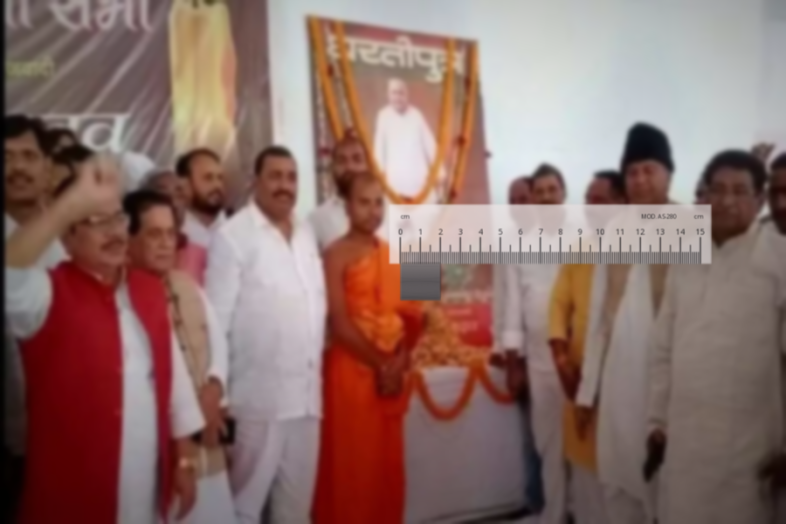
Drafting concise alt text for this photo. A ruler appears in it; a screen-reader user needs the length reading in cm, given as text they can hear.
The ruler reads 2 cm
